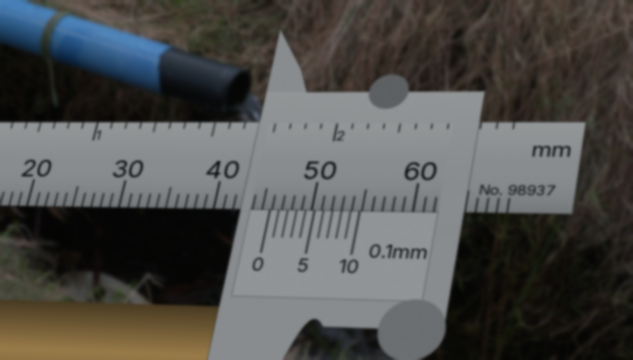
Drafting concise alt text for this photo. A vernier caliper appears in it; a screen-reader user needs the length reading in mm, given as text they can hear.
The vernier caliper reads 45.8 mm
